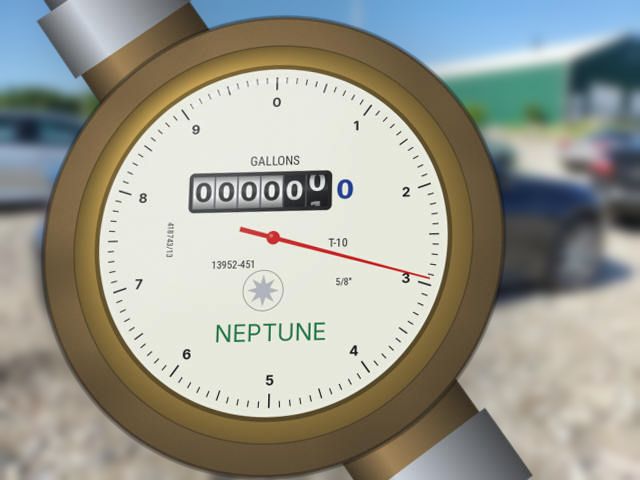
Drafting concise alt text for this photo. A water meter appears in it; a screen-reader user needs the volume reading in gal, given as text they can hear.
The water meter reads 2.9 gal
